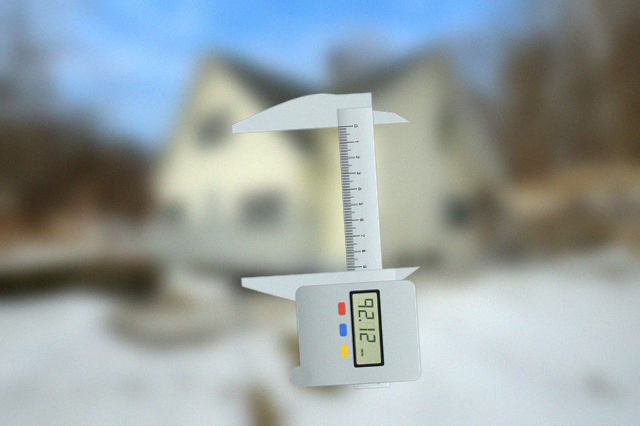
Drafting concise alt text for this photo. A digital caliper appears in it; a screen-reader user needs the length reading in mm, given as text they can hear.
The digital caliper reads 92.12 mm
